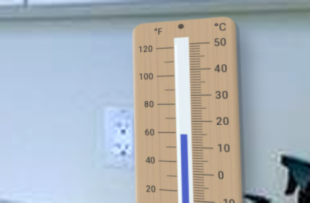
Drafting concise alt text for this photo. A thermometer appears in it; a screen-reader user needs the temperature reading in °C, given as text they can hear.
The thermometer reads 15 °C
